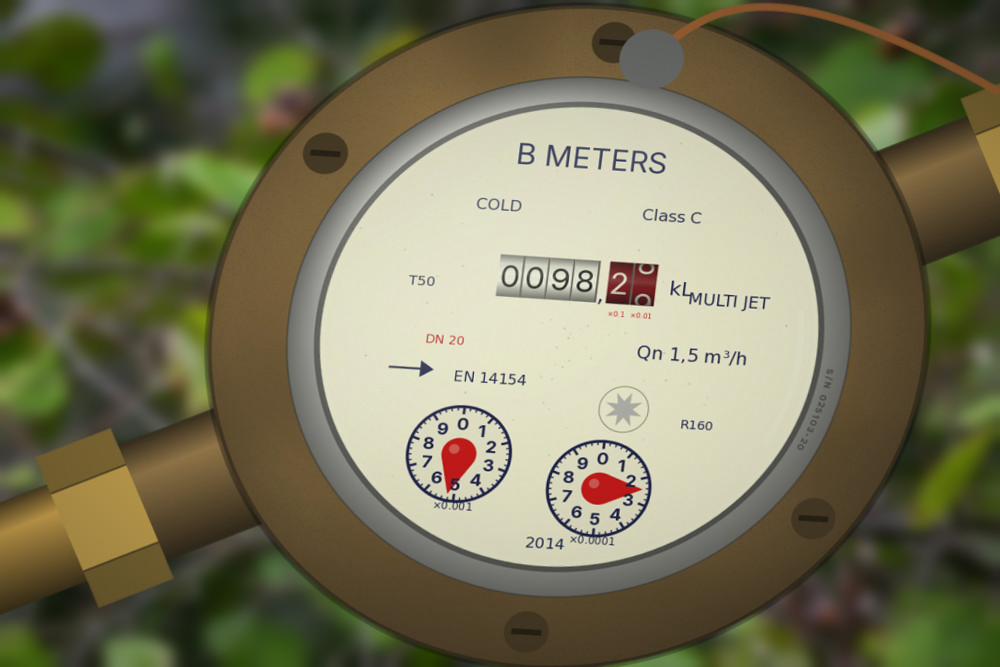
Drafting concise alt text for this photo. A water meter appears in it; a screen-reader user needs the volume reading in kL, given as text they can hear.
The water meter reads 98.2852 kL
